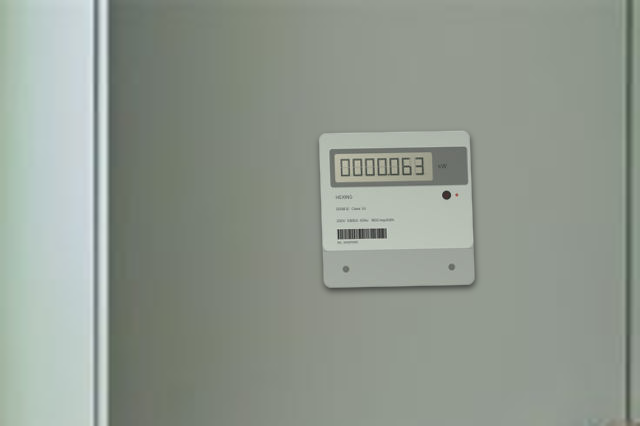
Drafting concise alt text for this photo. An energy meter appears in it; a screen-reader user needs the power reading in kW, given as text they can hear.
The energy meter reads 0.063 kW
